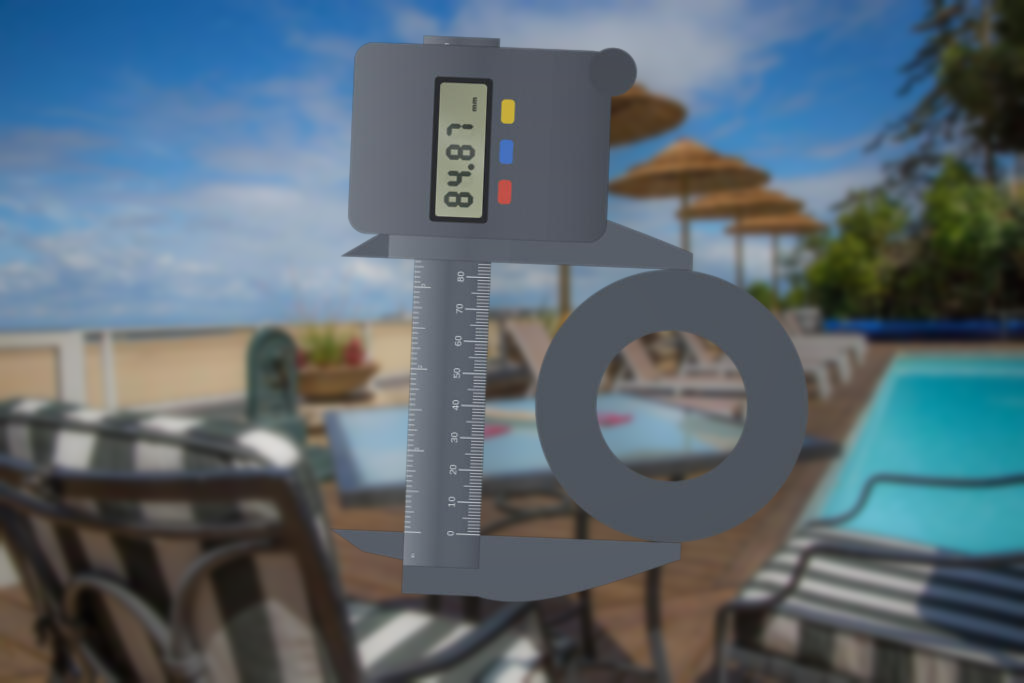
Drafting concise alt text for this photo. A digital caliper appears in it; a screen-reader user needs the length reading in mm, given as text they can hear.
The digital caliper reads 84.87 mm
